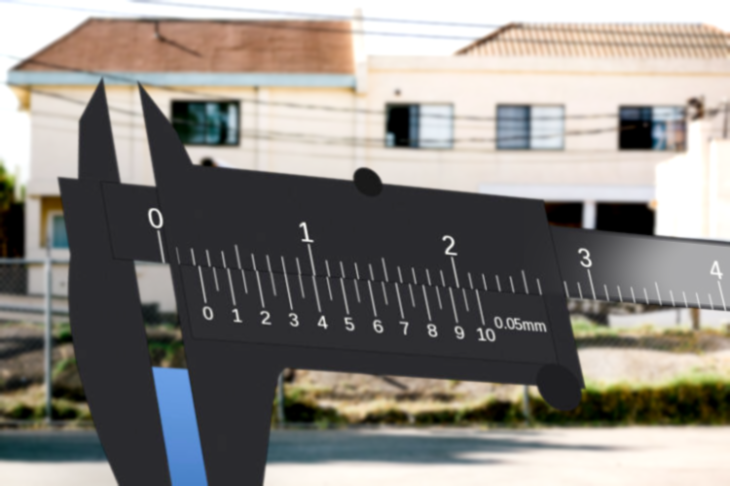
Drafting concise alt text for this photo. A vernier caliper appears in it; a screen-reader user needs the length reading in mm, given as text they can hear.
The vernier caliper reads 2.3 mm
